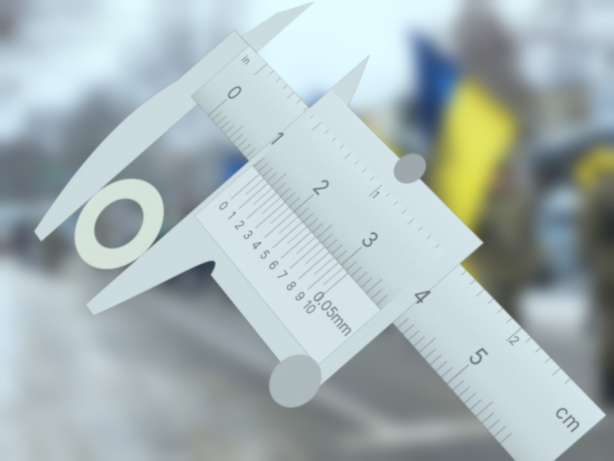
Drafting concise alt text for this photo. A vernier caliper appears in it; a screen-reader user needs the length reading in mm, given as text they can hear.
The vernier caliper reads 12.4 mm
